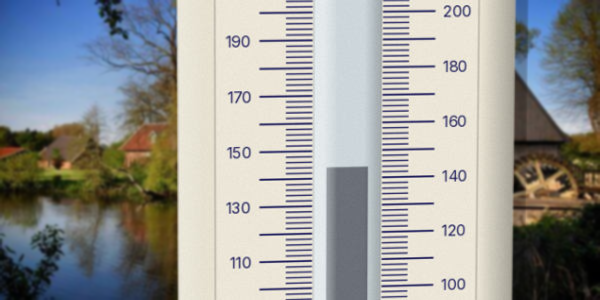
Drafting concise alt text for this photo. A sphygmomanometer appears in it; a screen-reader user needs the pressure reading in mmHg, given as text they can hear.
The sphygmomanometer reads 144 mmHg
